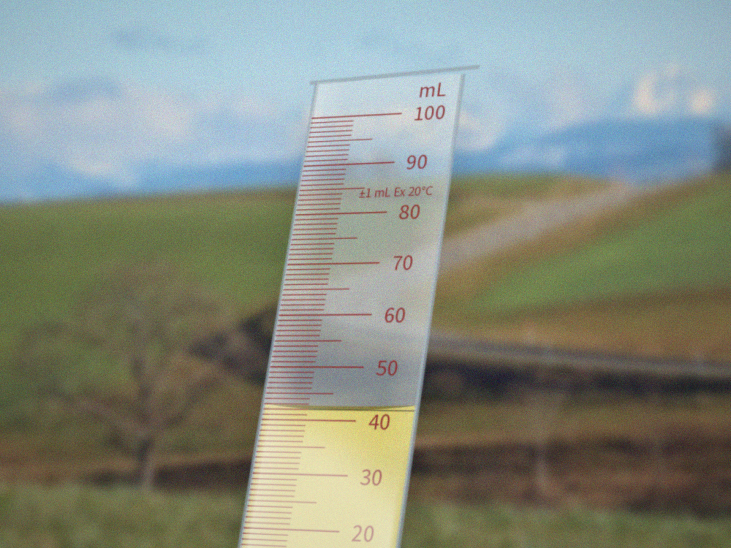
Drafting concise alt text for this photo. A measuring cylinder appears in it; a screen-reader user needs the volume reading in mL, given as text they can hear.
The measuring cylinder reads 42 mL
